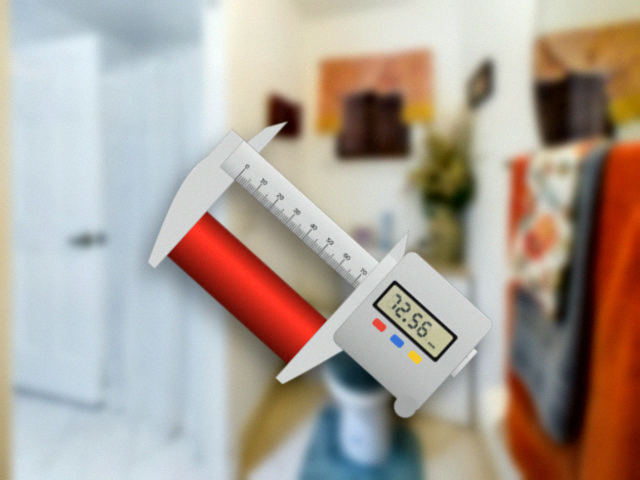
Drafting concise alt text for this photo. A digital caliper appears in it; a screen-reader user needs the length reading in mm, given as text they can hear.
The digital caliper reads 72.56 mm
